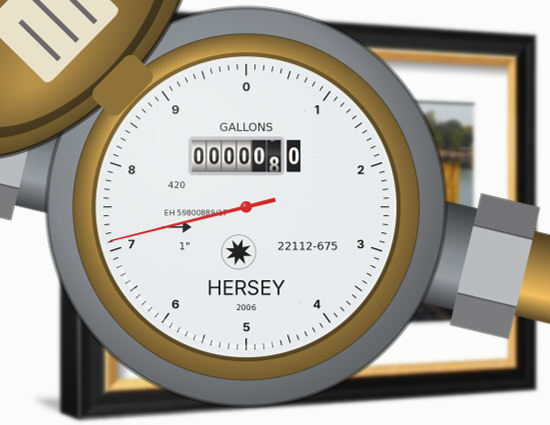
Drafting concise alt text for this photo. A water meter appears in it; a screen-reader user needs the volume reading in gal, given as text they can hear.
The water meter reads 77.1 gal
